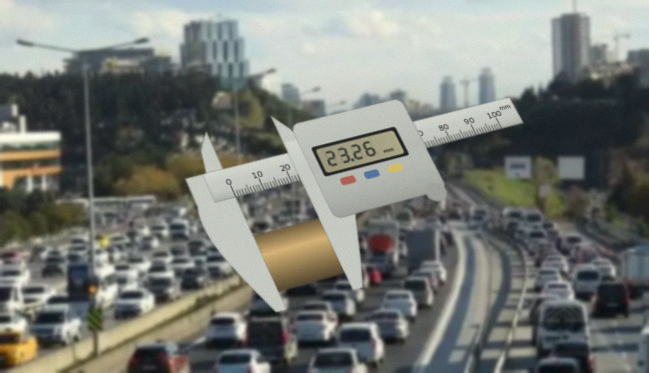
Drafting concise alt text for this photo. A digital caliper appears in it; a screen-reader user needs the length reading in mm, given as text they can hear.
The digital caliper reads 23.26 mm
